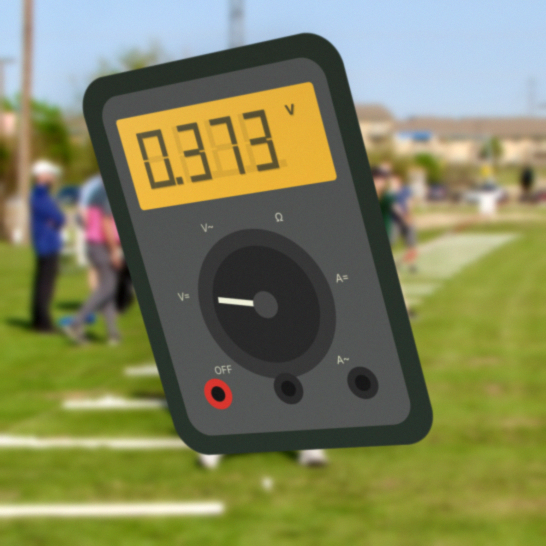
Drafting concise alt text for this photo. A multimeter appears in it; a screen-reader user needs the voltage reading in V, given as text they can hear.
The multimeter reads 0.373 V
